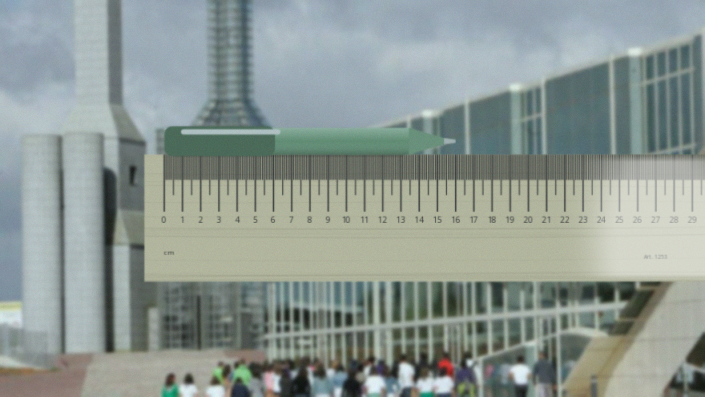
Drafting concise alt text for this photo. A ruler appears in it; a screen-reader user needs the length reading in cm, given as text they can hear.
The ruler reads 16 cm
